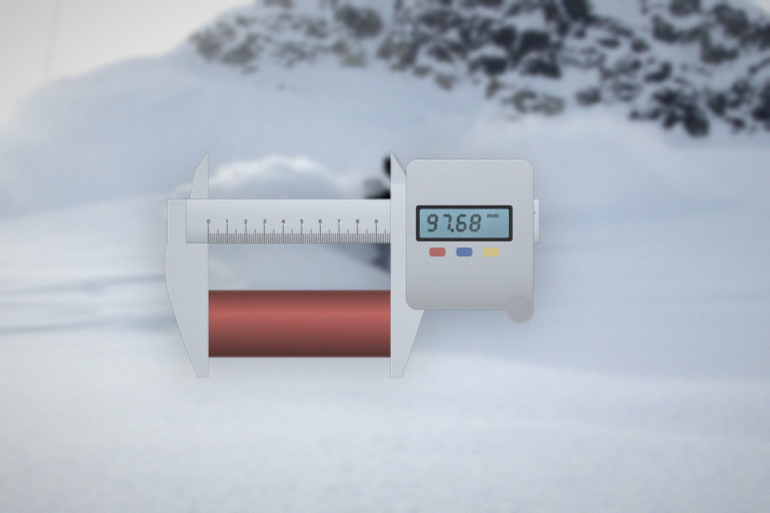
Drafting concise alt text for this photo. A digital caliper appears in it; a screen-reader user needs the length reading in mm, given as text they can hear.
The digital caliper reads 97.68 mm
